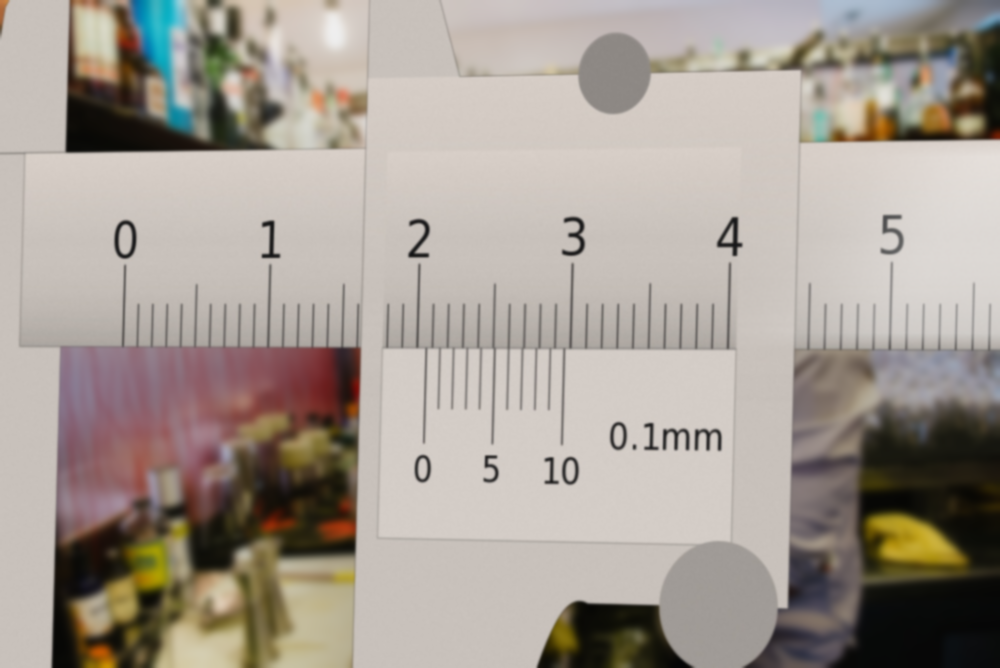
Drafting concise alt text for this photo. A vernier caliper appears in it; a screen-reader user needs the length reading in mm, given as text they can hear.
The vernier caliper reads 20.6 mm
